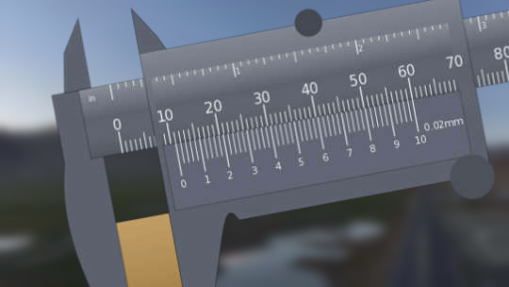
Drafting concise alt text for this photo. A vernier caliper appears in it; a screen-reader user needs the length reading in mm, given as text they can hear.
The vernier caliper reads 11.0 mm
